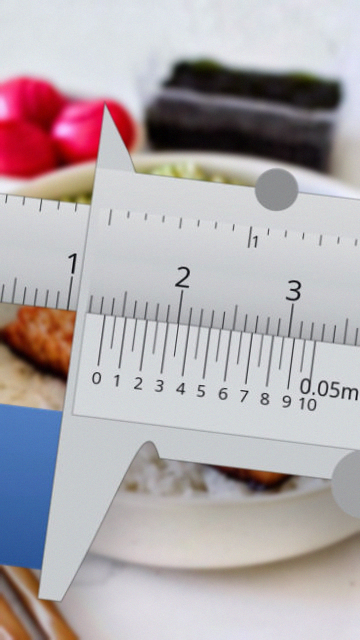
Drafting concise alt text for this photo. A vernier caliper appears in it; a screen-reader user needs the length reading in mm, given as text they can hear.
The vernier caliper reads 13.4 mm
